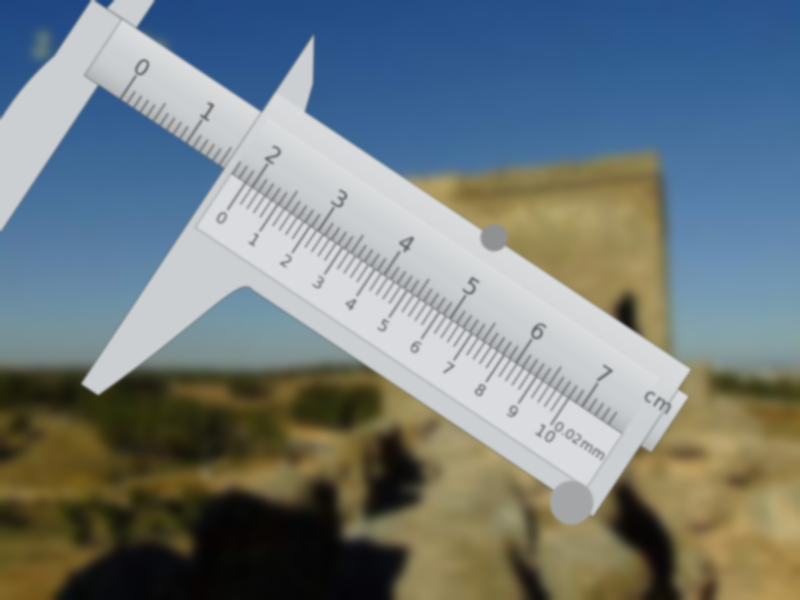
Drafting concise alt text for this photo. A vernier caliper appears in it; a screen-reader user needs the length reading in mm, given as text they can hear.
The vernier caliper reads 19.0 mm
